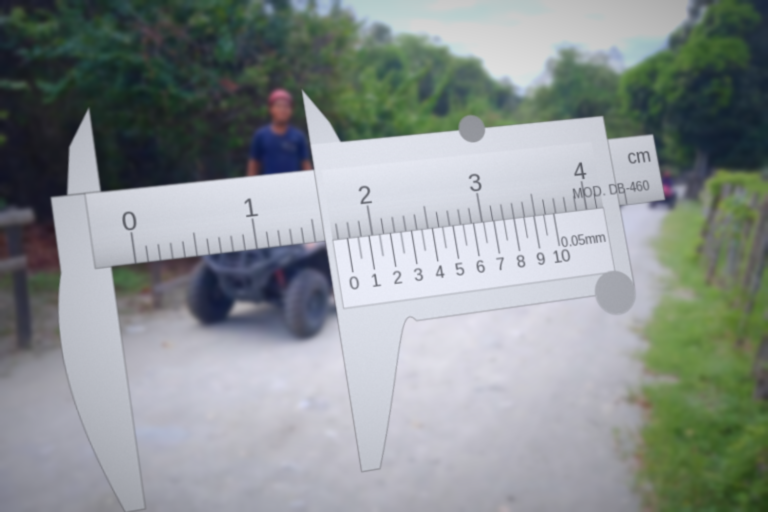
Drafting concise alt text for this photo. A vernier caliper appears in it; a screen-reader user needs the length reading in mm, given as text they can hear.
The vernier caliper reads 17.8 mm
